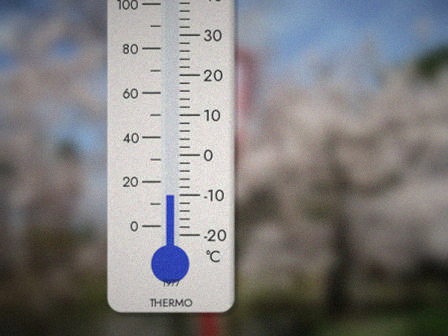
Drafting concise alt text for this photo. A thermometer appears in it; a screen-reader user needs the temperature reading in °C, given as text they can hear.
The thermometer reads -10 °C
